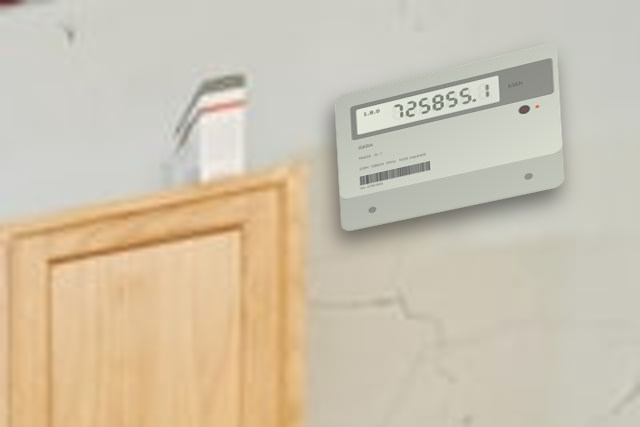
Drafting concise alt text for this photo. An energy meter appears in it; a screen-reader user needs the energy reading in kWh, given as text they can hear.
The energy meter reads 725855.1 kWh
